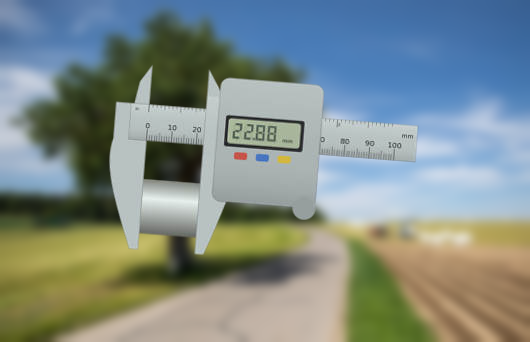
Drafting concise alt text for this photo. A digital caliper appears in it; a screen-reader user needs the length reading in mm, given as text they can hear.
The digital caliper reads 22.88 mm
